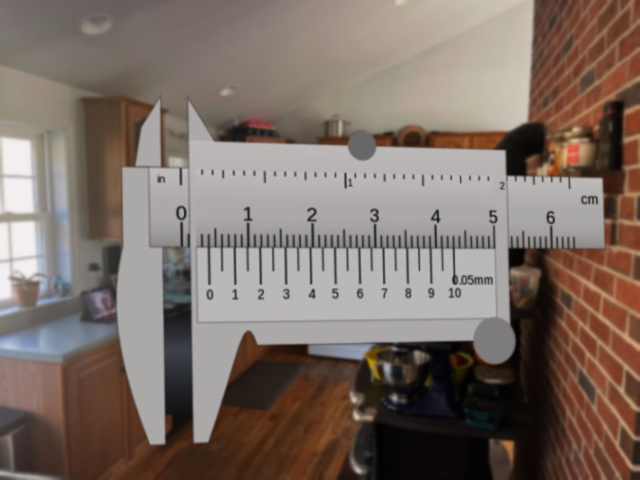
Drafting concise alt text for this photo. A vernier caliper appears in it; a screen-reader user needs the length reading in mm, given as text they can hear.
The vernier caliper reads 4.0 mm
